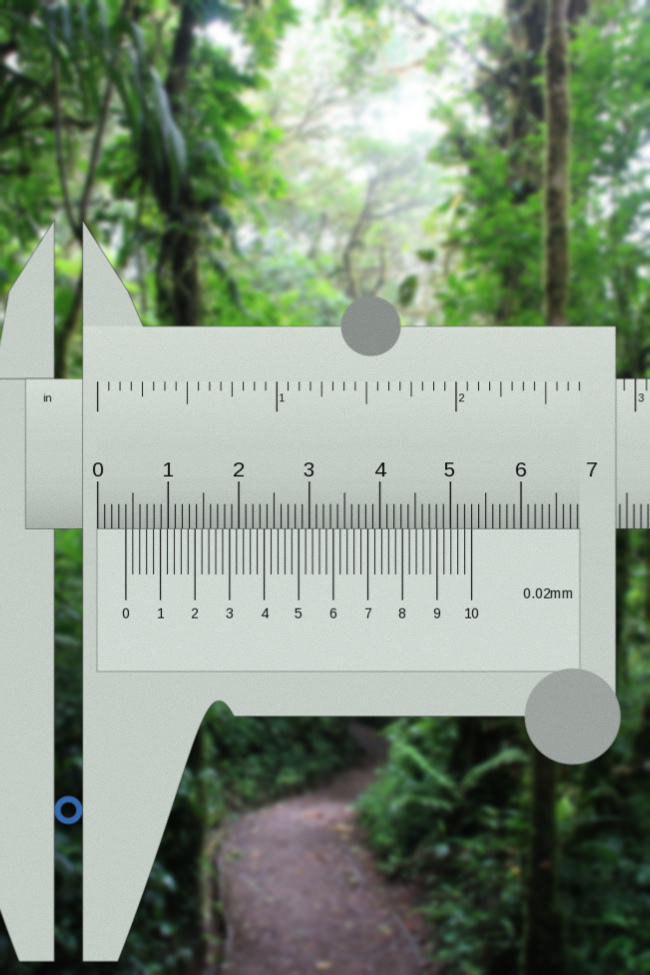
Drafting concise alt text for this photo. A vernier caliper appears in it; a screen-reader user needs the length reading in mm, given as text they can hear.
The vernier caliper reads 4.0 mm
